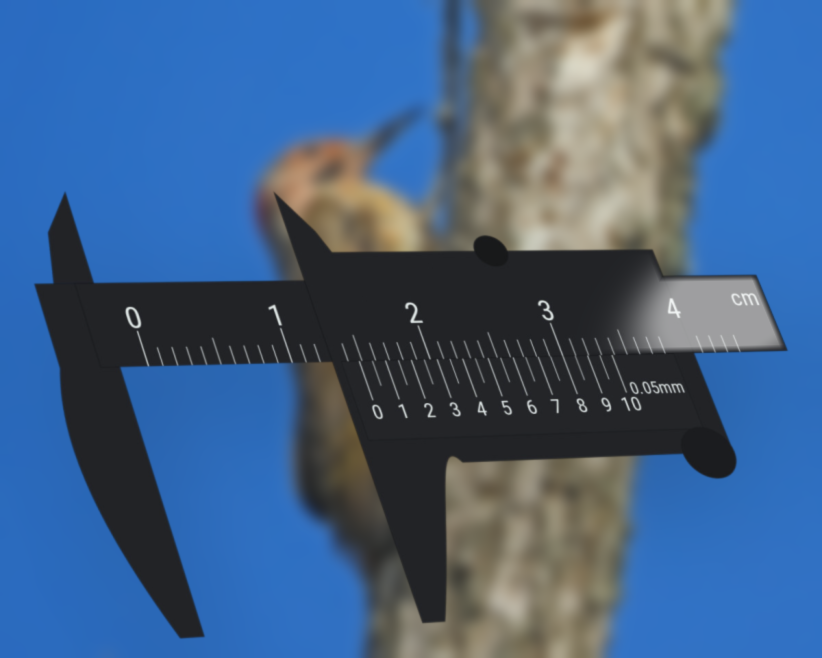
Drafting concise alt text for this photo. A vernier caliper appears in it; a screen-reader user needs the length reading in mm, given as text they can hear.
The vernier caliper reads 14.8 mm
